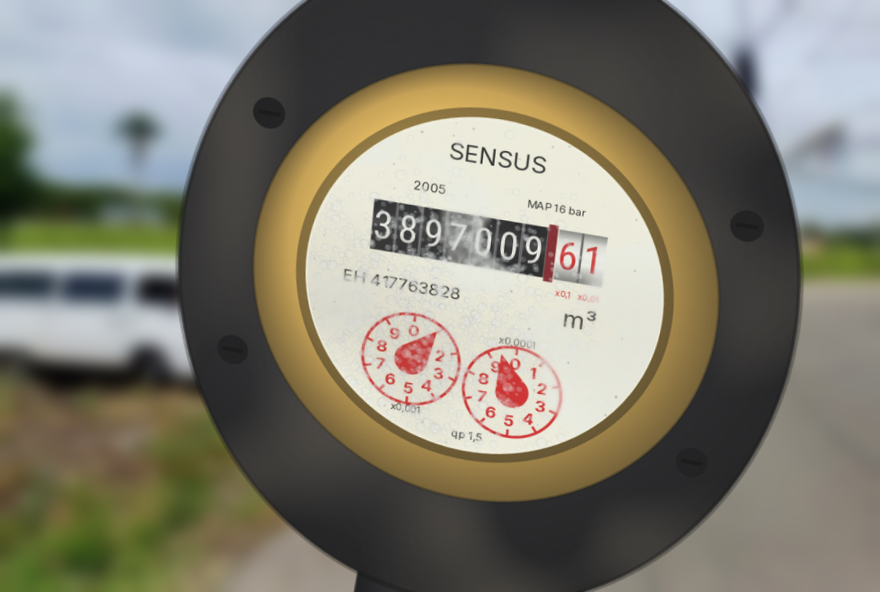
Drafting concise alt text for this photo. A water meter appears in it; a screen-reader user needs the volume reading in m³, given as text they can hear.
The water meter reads 3897009.6109 m³
